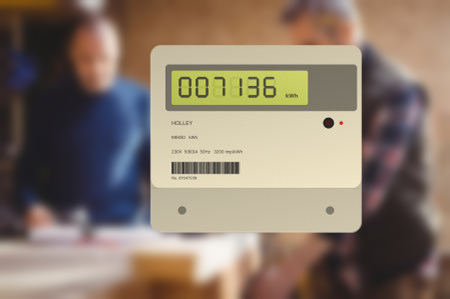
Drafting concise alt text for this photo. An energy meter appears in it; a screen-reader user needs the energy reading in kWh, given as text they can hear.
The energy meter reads 7136 kWh
